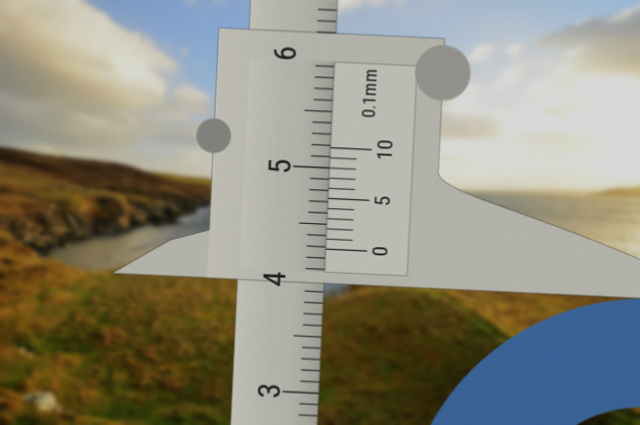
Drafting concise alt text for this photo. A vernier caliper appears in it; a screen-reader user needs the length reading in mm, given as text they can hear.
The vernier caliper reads 42.8 mm
